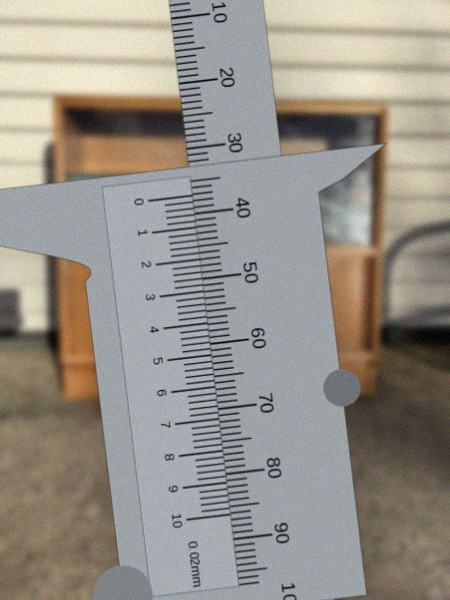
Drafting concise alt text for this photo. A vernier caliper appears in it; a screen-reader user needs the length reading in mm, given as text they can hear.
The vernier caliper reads 37.2 mm
